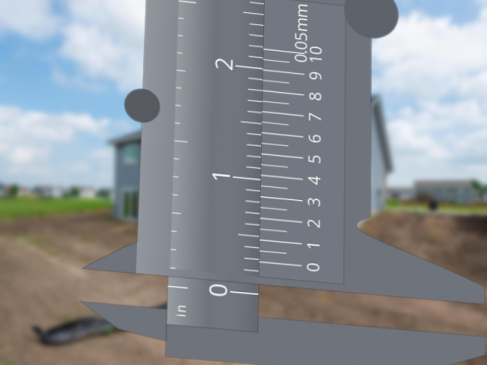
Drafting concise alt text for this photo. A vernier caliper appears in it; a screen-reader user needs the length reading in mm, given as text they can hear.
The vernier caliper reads 2.8 mm
